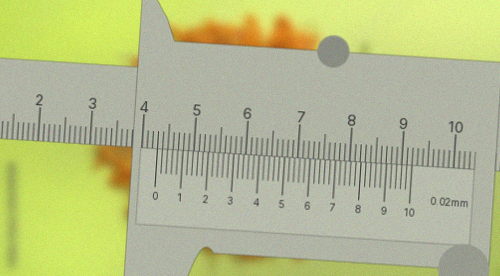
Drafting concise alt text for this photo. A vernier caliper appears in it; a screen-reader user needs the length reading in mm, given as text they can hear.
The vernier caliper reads 43.0 mm
